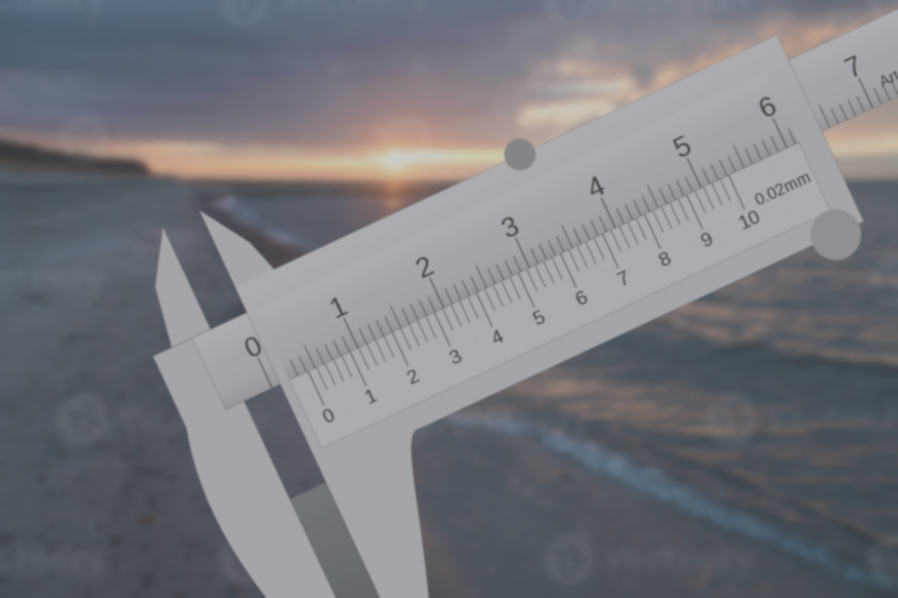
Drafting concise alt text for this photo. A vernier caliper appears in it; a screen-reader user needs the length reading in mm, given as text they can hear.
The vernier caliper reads 4.2 mm
